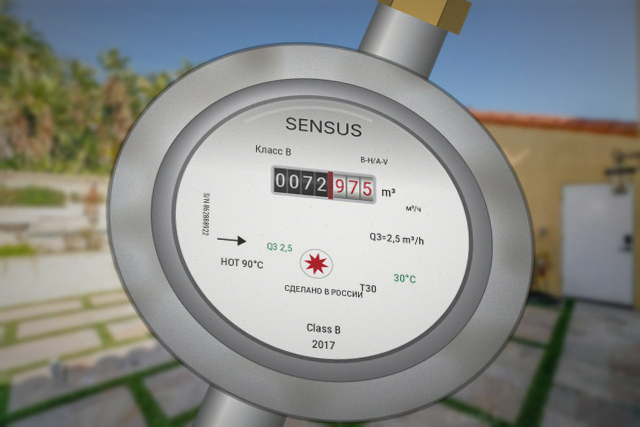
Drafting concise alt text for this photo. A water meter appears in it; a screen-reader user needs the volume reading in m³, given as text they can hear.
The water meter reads 72.975 m³
